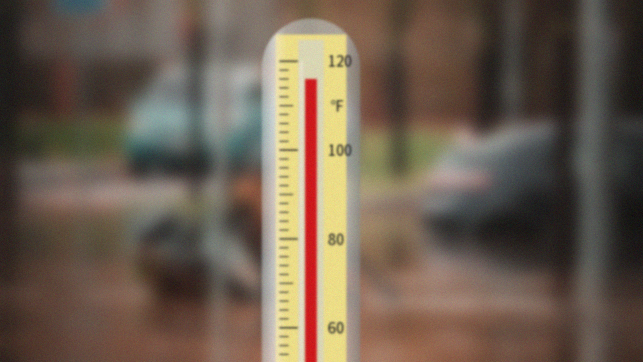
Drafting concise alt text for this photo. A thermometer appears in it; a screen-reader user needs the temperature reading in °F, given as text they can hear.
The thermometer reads 116 °F
